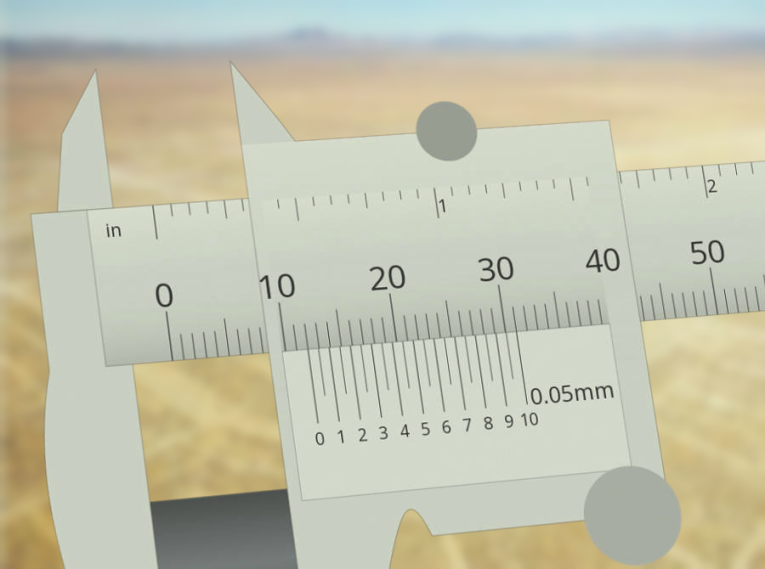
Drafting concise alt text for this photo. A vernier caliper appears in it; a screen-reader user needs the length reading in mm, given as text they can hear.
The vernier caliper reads 12.0 mm
